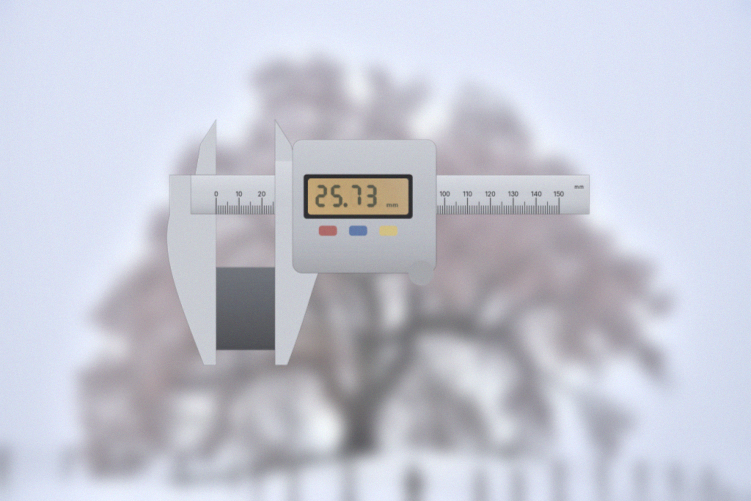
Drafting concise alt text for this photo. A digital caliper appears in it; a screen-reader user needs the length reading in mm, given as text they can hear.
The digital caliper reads 25.73 mm
